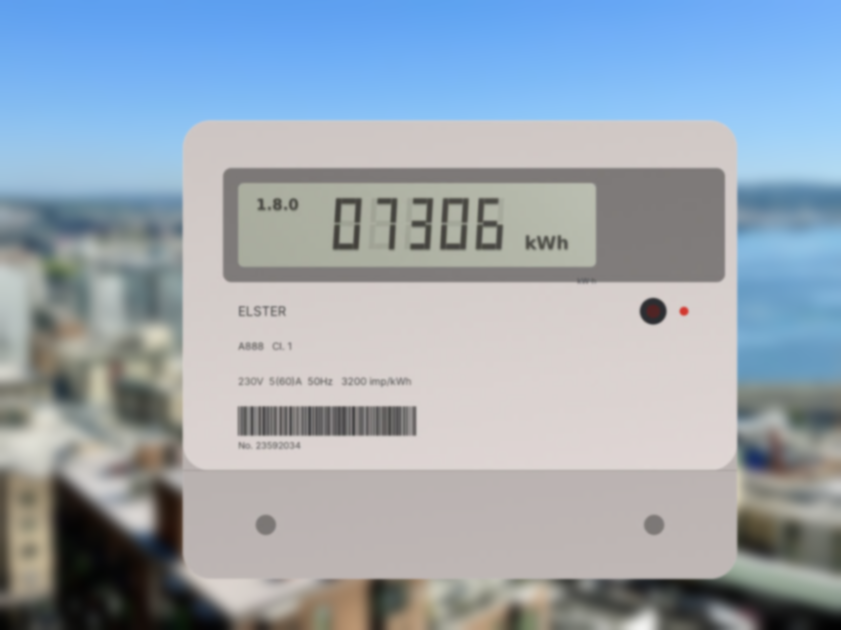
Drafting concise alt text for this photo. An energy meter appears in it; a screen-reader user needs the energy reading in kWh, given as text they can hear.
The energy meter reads 7306 kWh
